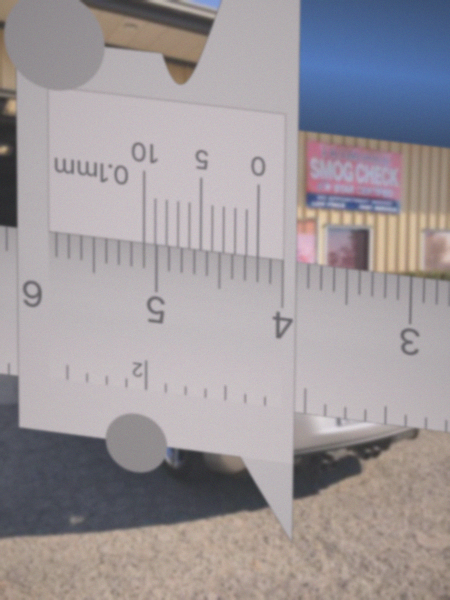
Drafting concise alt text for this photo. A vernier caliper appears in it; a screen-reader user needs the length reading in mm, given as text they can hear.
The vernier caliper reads 42.0 mm
